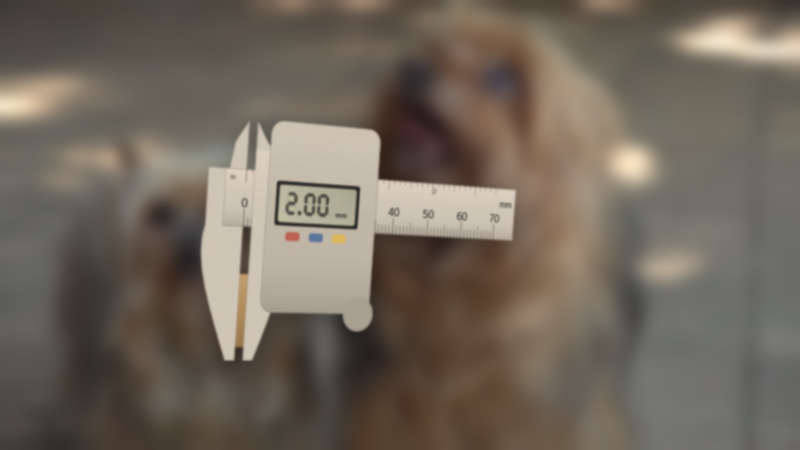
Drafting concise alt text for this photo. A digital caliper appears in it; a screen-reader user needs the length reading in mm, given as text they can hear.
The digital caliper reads 2.00 mm
